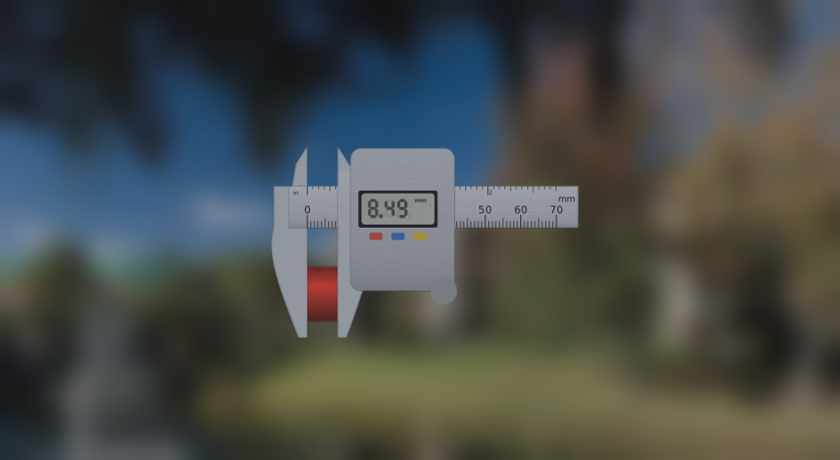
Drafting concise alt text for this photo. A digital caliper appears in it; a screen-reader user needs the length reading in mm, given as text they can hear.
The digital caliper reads 8.49 mm
